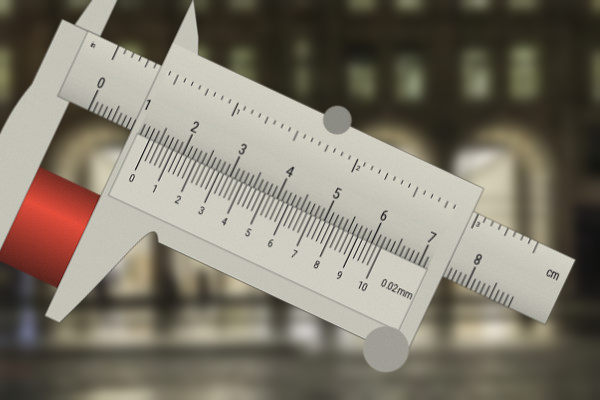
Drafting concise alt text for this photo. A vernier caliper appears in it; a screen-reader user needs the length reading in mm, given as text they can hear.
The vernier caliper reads 13.0 mm
